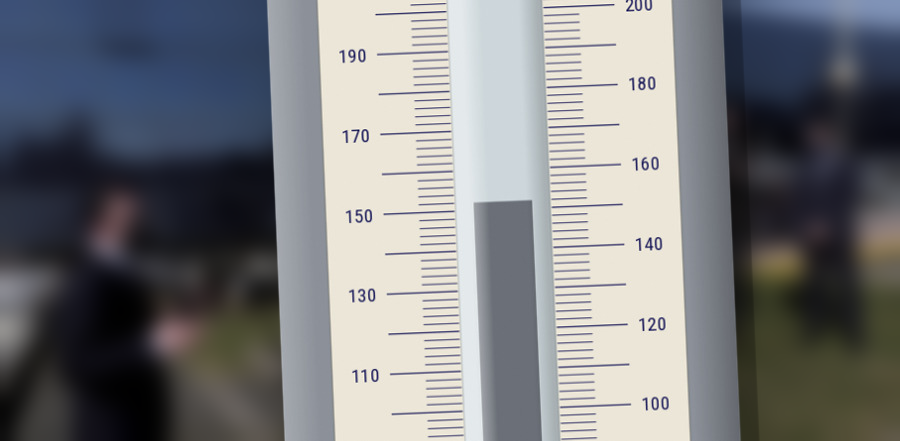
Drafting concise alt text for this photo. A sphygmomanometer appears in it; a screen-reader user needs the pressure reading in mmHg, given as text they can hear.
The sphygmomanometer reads 152 mmHg
